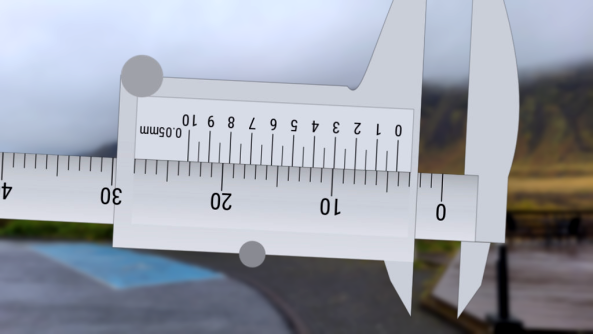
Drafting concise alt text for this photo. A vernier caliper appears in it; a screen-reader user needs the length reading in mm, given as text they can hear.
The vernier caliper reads 4.2 mm
